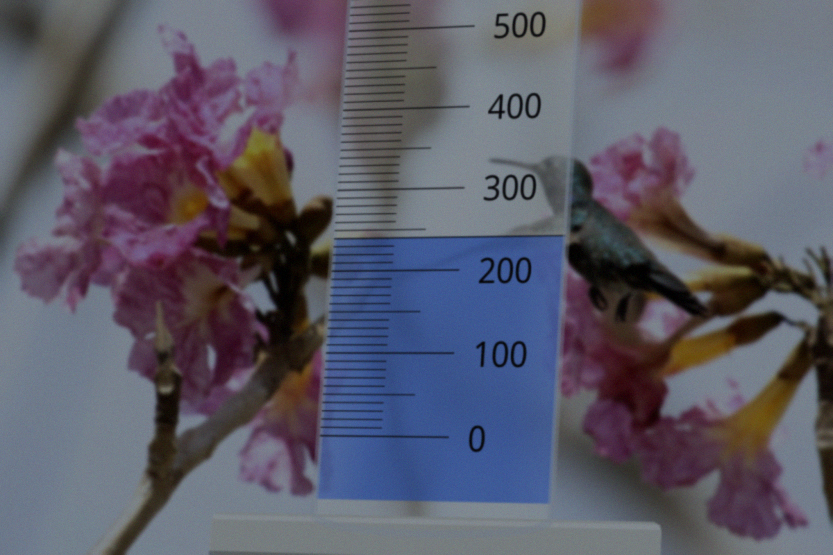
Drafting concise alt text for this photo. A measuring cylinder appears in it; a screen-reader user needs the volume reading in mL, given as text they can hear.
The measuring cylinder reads 240 mL
